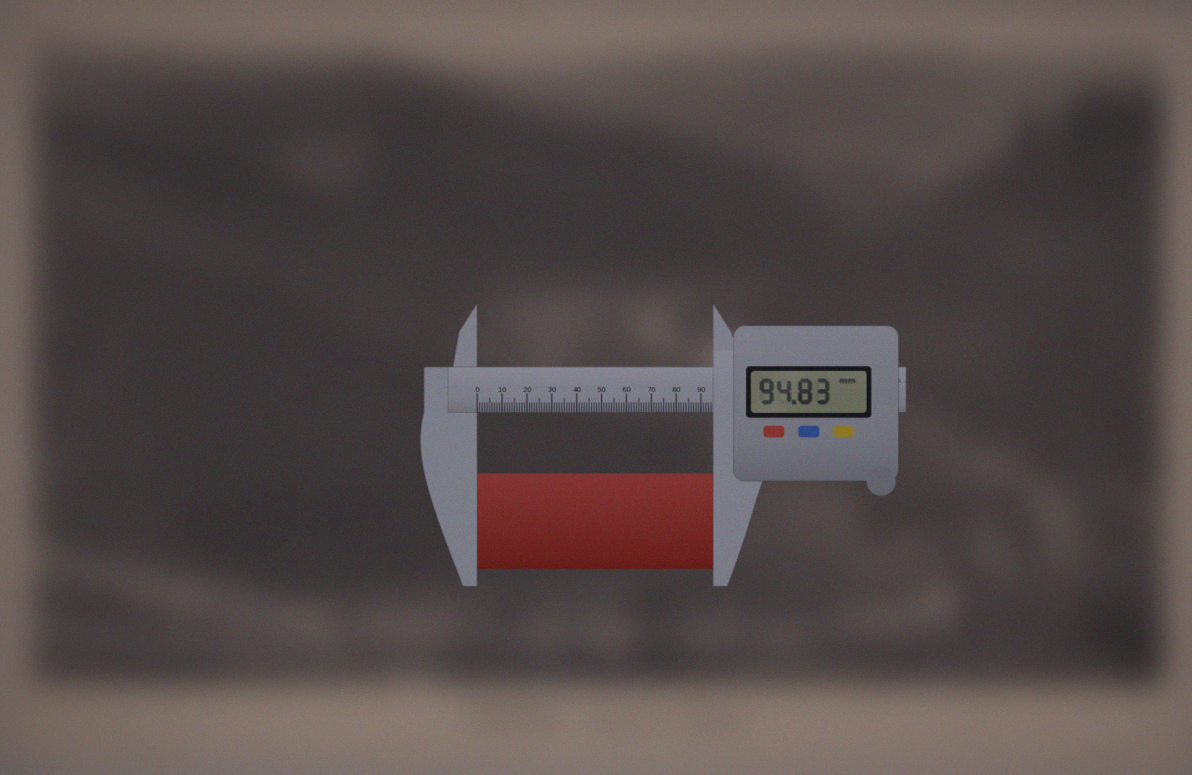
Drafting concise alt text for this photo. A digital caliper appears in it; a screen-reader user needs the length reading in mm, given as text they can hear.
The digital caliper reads 94.83 mm
